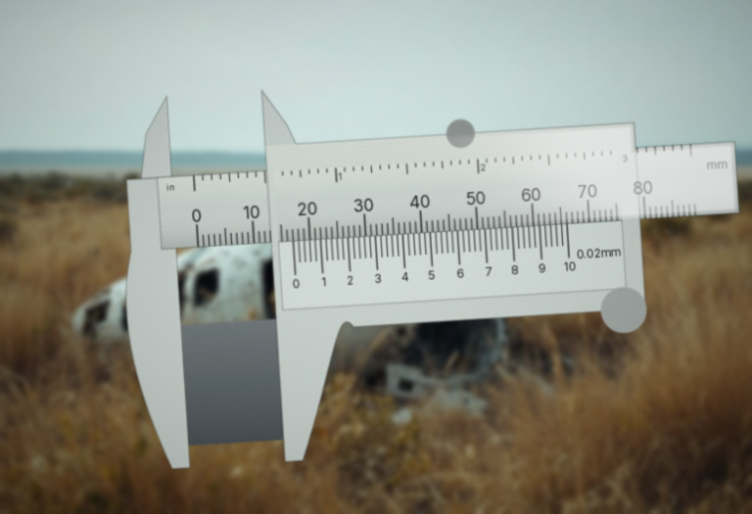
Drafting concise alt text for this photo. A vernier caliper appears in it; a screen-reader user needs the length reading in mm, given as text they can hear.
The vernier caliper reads 17.0 mm
